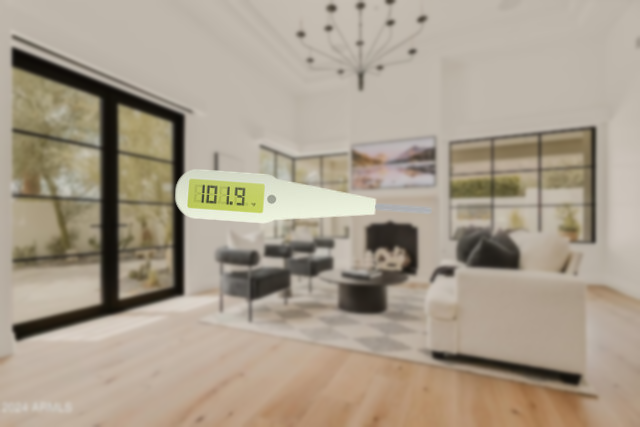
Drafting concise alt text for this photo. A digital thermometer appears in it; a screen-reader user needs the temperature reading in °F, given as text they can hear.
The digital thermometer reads 101.9 °F
